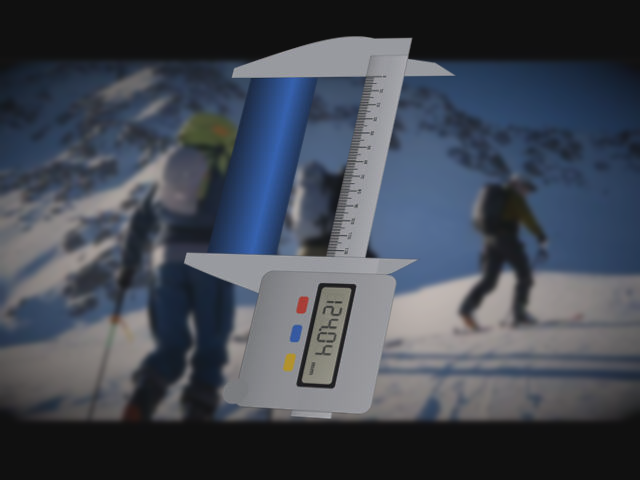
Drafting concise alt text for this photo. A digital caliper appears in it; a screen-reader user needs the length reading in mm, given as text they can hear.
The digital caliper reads 124.04 mm
